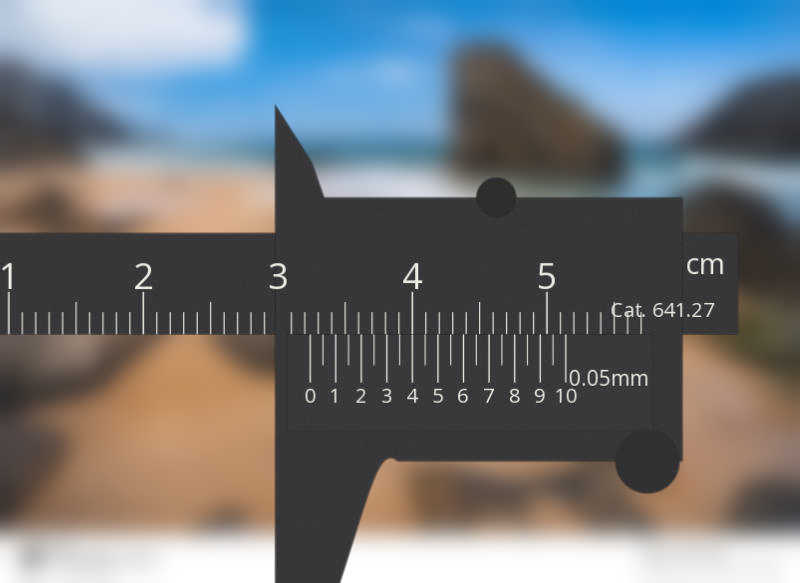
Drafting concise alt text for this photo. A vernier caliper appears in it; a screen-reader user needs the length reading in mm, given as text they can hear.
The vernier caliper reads 32.4 mm
